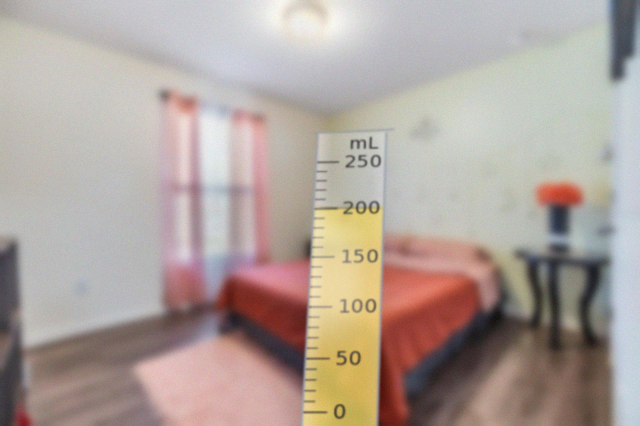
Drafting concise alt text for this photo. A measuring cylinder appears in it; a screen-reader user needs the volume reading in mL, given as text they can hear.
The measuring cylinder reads 200 mL
